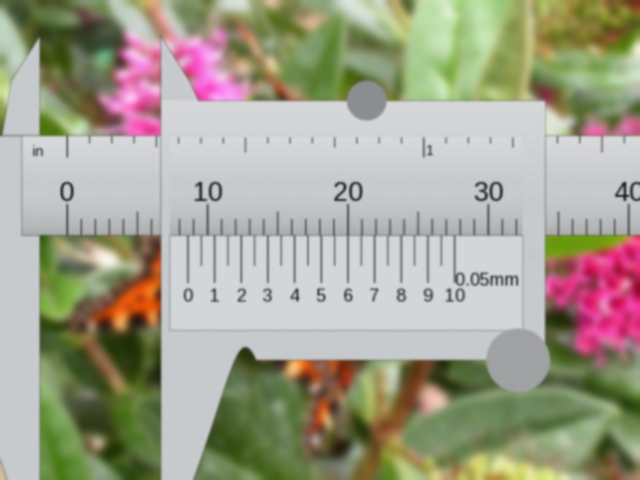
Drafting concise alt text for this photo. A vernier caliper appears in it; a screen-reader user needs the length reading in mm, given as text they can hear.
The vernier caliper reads 8.6 mm
